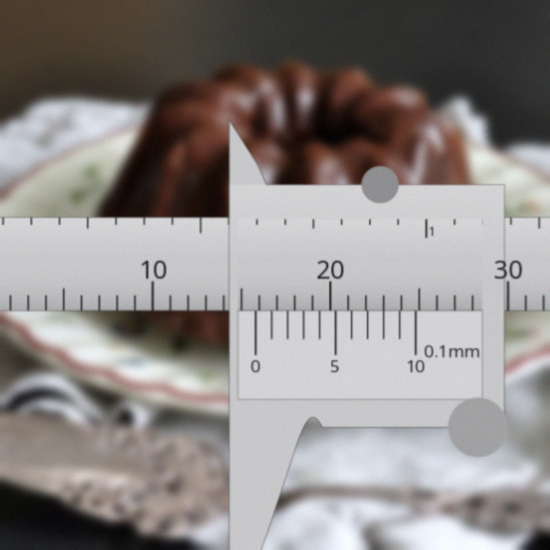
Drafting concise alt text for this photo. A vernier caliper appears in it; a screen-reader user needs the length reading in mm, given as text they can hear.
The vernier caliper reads 15.8 mm
